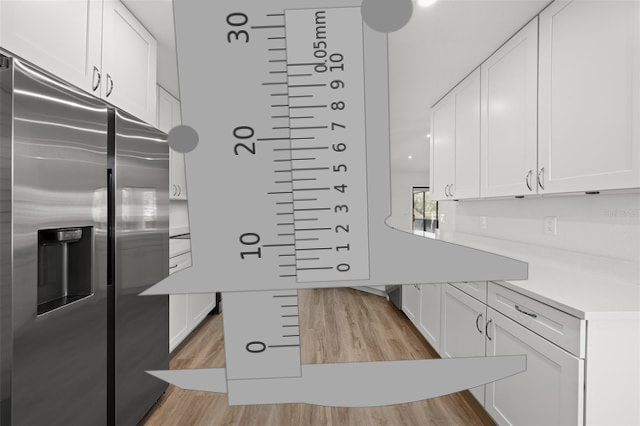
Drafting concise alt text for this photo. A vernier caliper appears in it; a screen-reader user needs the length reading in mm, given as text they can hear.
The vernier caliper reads 7.6 mm
